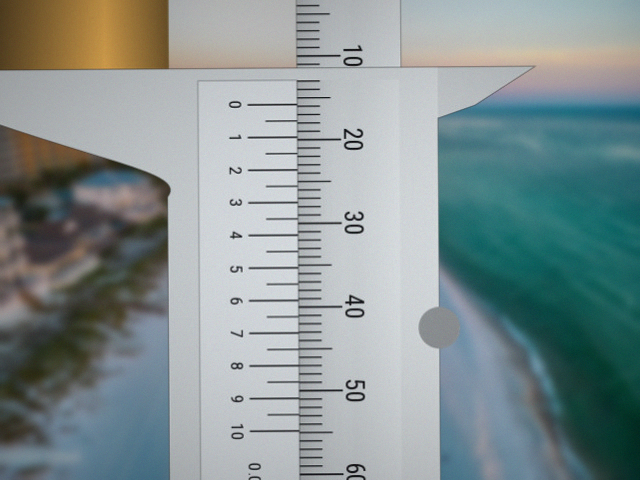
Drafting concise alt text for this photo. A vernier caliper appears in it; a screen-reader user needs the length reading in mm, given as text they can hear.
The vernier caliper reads 15.8 mm
